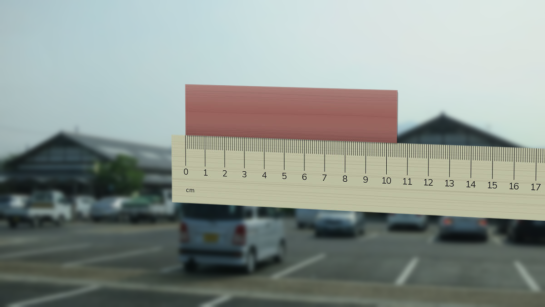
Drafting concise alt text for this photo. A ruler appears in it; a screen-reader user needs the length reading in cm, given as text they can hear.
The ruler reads 10.5 cm
